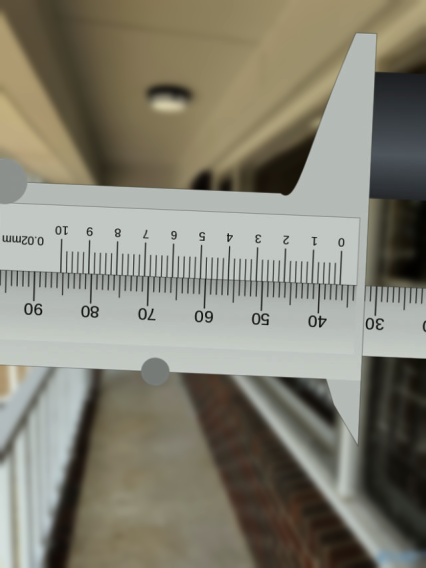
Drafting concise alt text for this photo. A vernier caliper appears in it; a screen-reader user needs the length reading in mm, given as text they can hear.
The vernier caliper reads 36.4 mm
